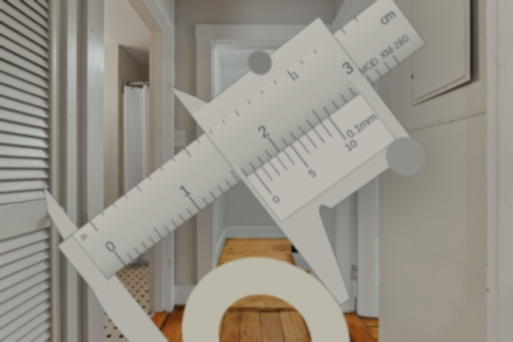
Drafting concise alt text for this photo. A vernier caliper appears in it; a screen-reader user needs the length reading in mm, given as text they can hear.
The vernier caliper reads 16.8 mm
